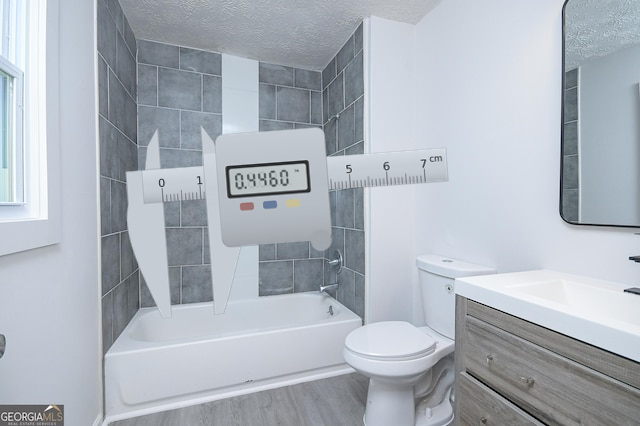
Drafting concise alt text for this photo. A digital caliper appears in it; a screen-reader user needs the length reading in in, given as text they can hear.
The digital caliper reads 0.4460 in
